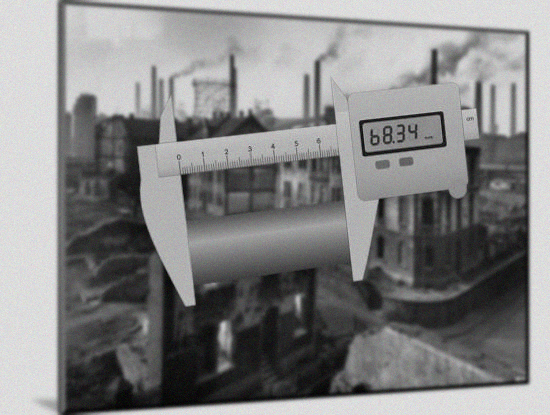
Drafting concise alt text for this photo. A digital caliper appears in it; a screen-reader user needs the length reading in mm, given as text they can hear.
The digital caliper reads 68.34 mm
